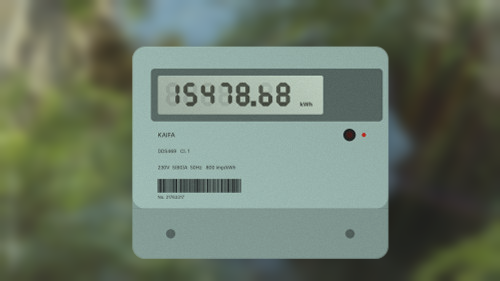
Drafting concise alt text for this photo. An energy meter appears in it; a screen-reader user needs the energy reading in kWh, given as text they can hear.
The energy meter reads 15478.68 kWh
